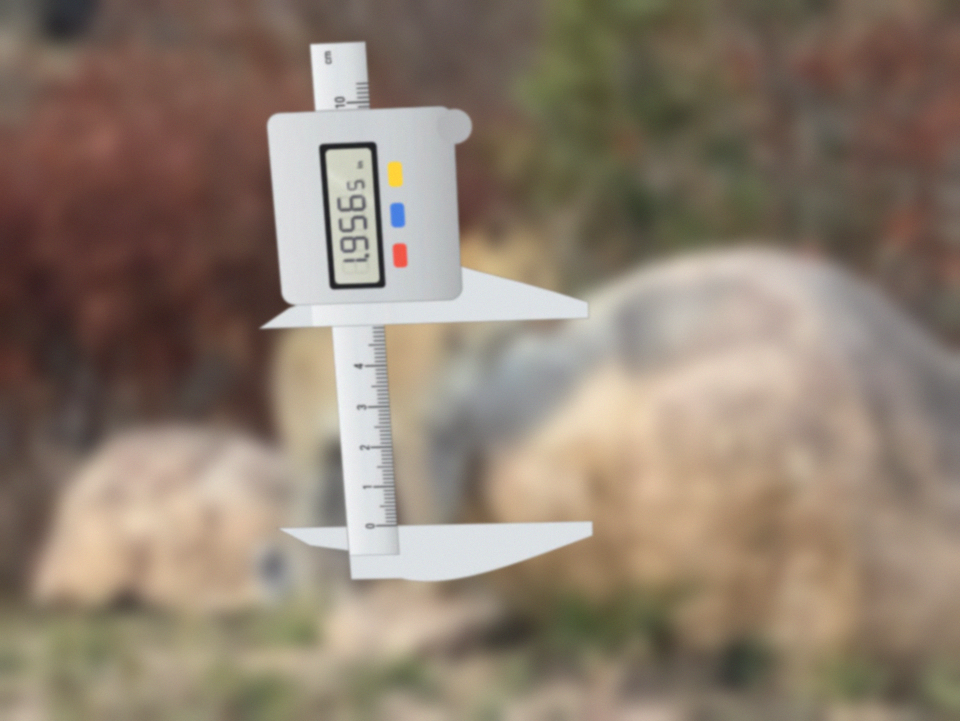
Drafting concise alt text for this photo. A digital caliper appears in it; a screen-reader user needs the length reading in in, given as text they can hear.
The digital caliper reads 1.9565 in
